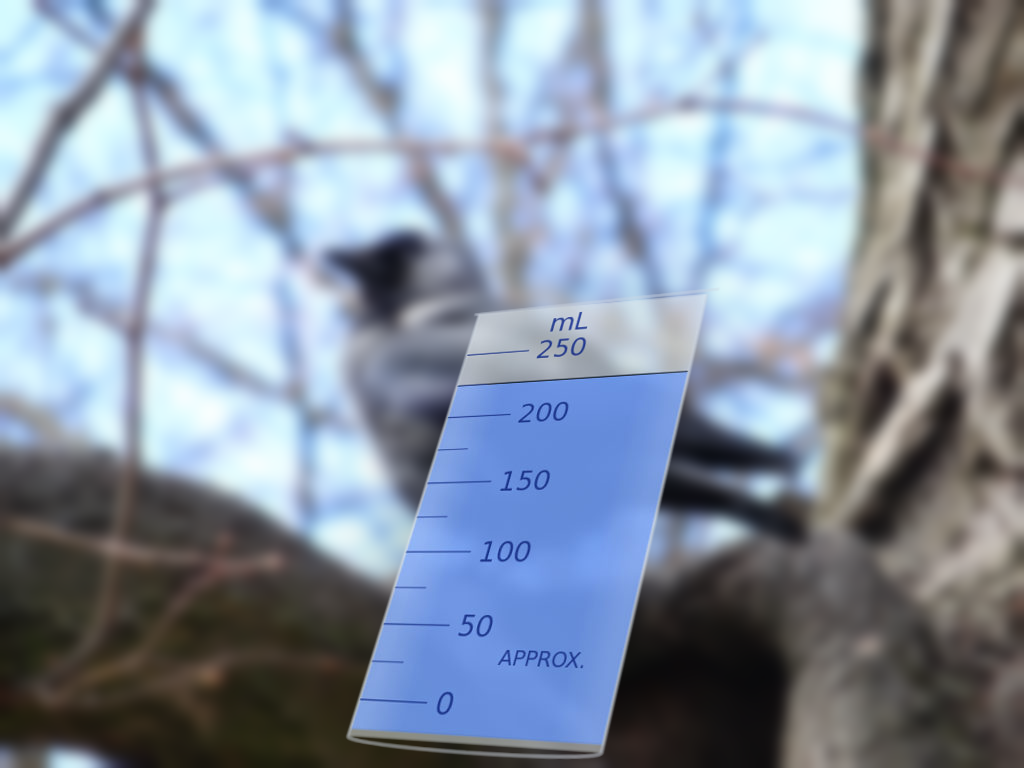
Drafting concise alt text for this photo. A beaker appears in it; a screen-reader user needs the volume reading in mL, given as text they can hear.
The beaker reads 225 mL
